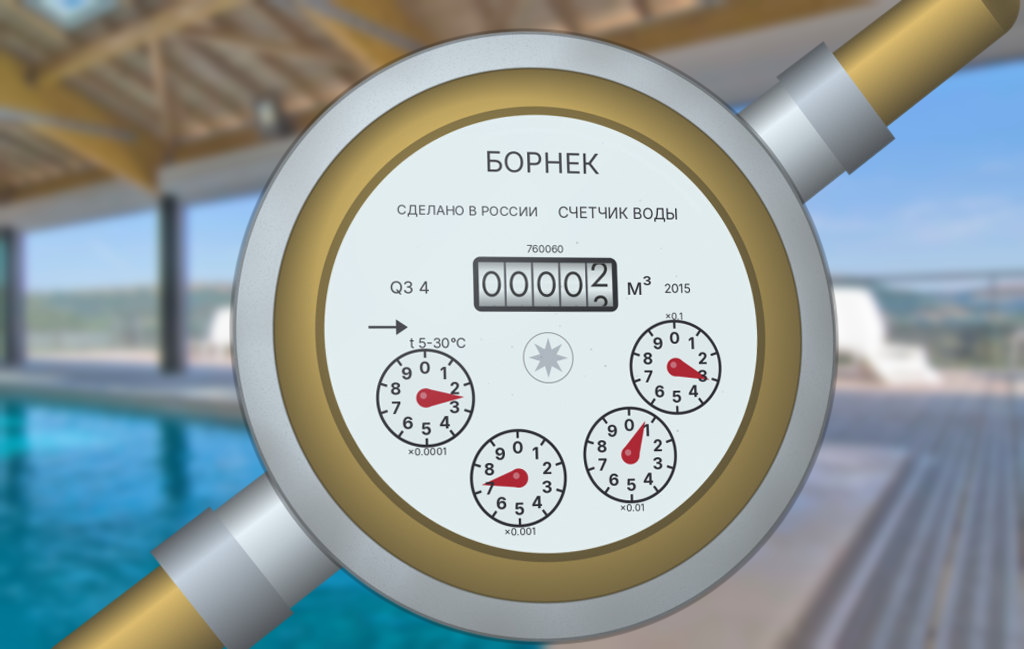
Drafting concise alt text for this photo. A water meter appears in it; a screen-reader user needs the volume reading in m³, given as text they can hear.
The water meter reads 2.3072 m³
